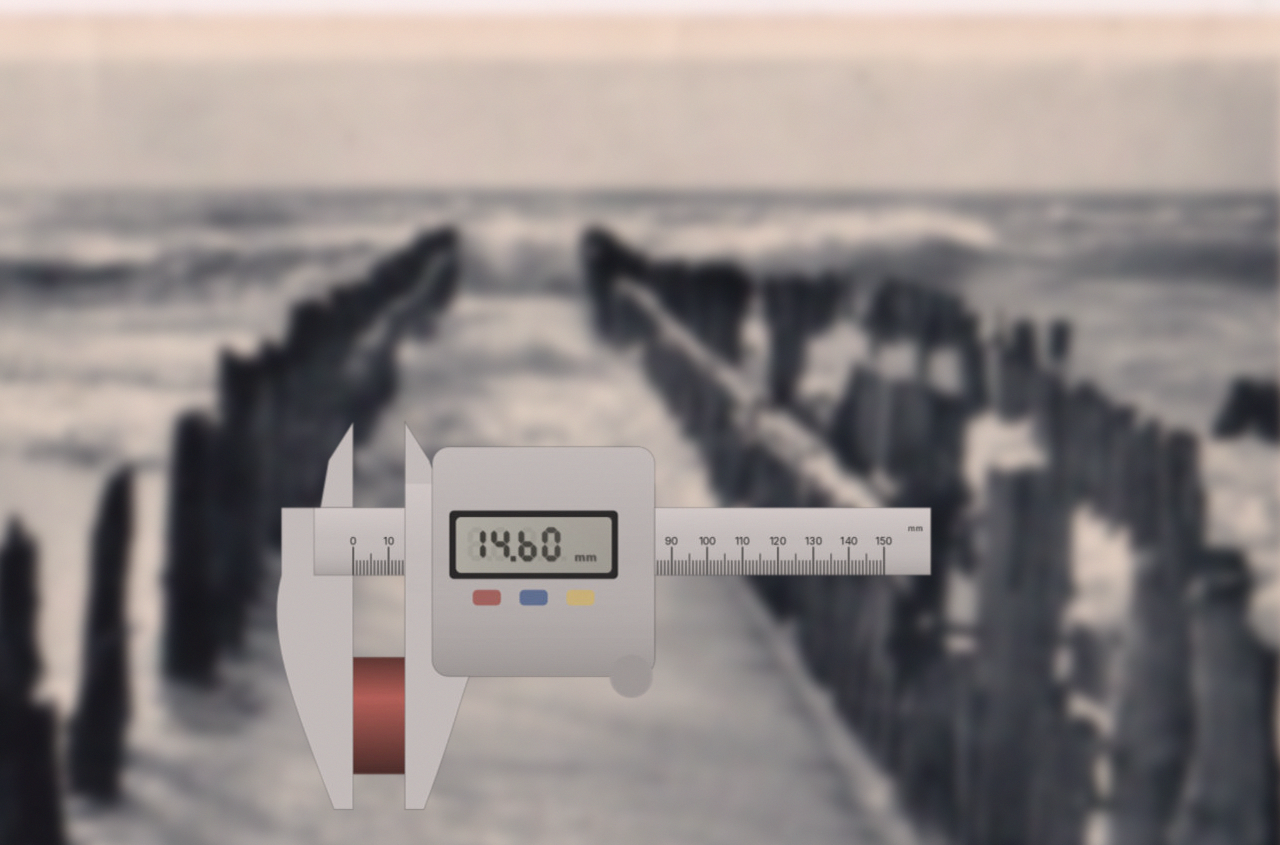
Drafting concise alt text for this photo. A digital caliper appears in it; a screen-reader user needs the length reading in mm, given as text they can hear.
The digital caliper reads 14.60 mm
